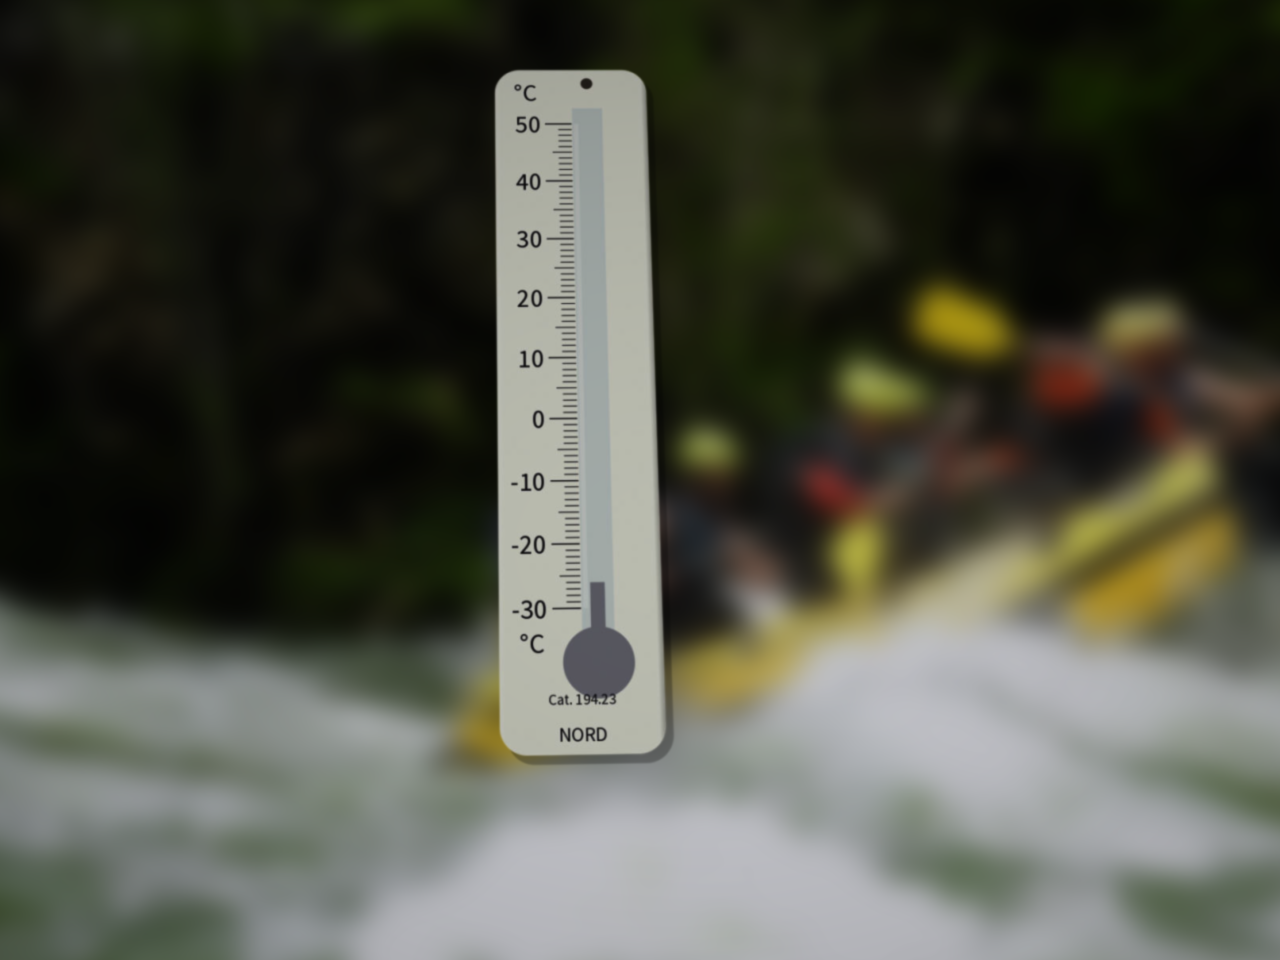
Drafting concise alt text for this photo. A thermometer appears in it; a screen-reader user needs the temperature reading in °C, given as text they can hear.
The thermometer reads -26 °C
